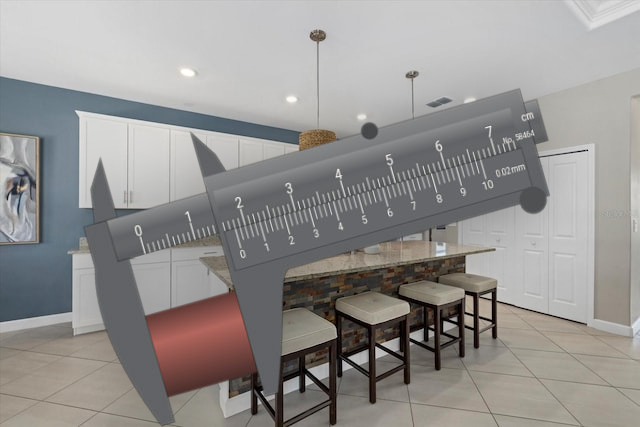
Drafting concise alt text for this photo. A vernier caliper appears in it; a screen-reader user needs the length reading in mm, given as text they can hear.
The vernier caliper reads 18.0 mm
